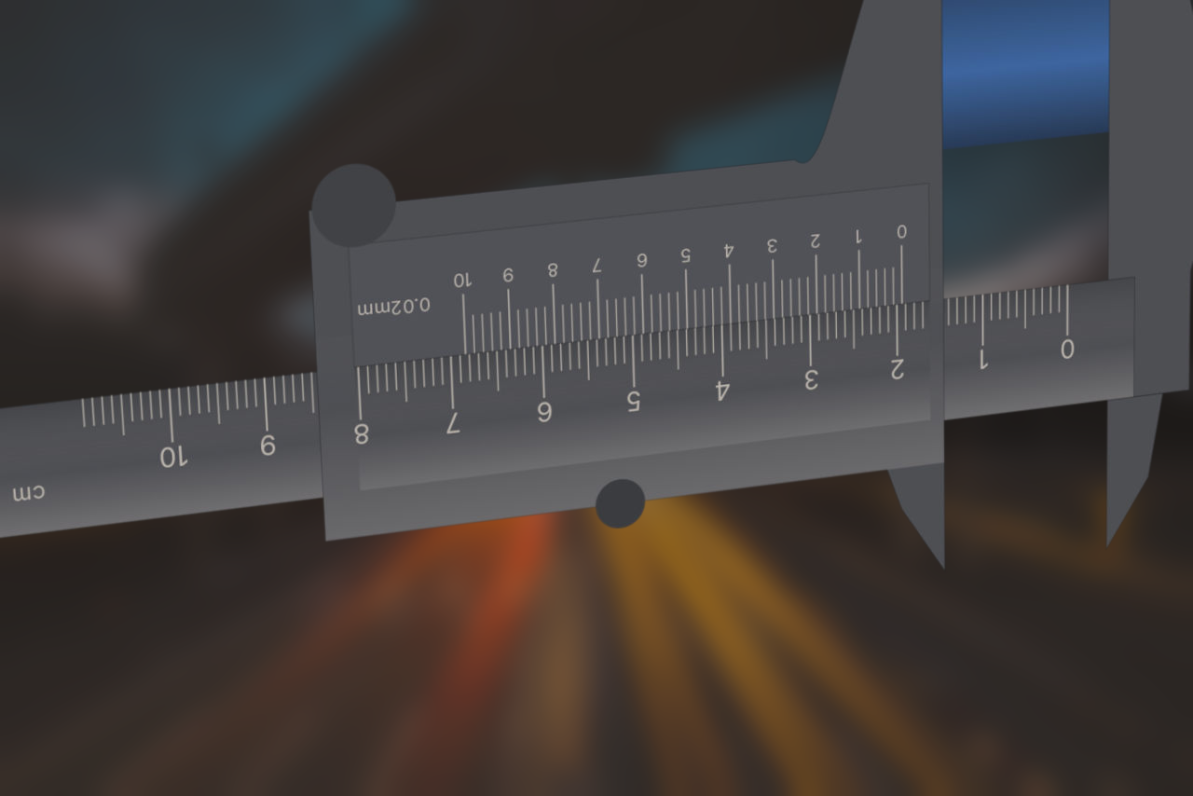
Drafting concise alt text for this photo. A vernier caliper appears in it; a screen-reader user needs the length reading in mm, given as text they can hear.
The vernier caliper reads 19.4 mm
